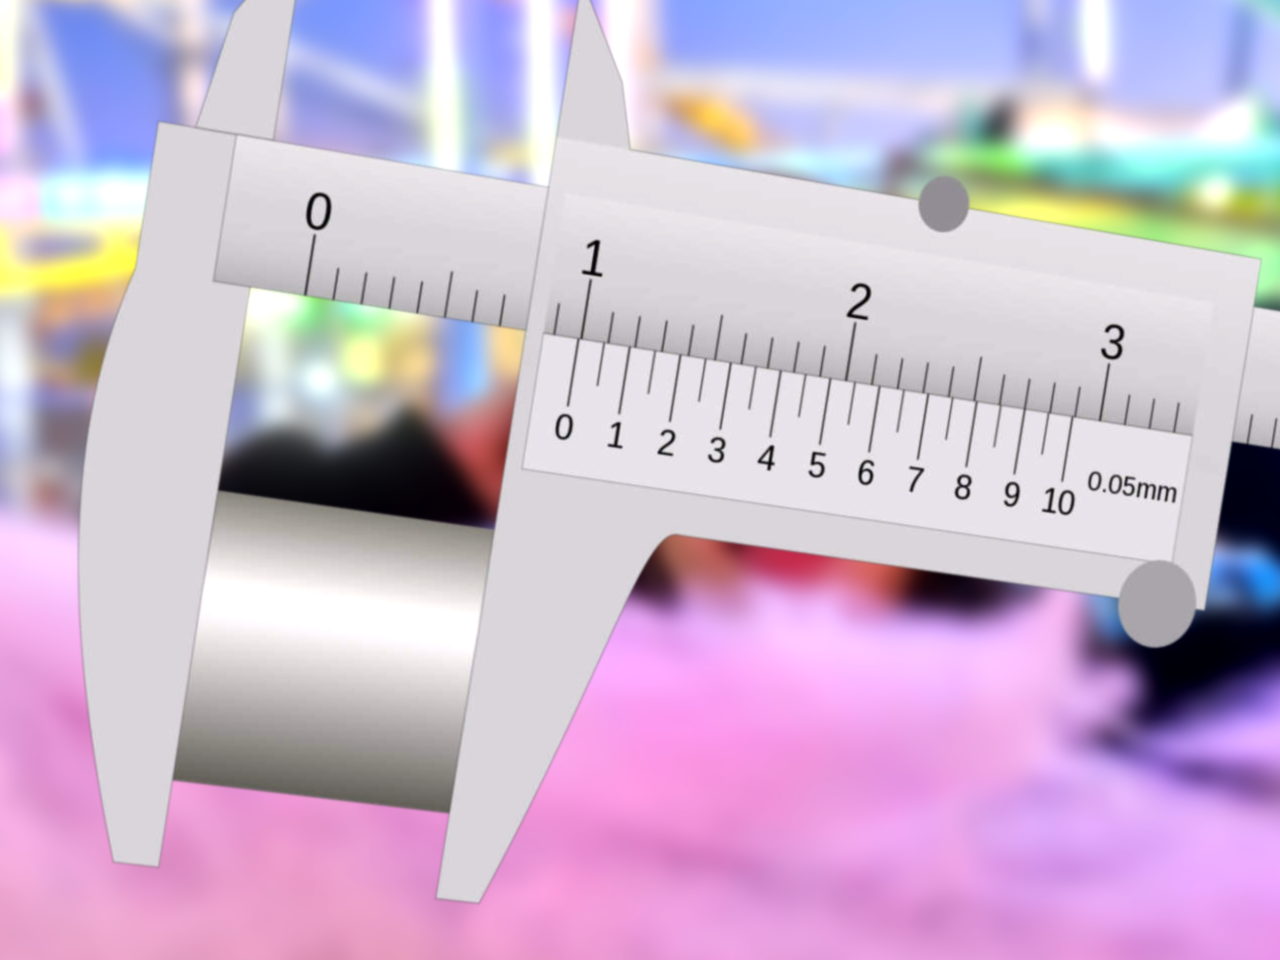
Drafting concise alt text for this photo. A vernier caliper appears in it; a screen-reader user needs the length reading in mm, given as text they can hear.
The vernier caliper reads 9.9 mm
